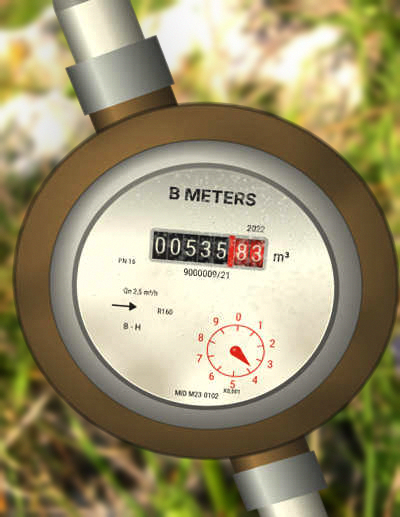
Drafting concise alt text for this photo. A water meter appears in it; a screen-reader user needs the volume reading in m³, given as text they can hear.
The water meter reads 535.833 m³
